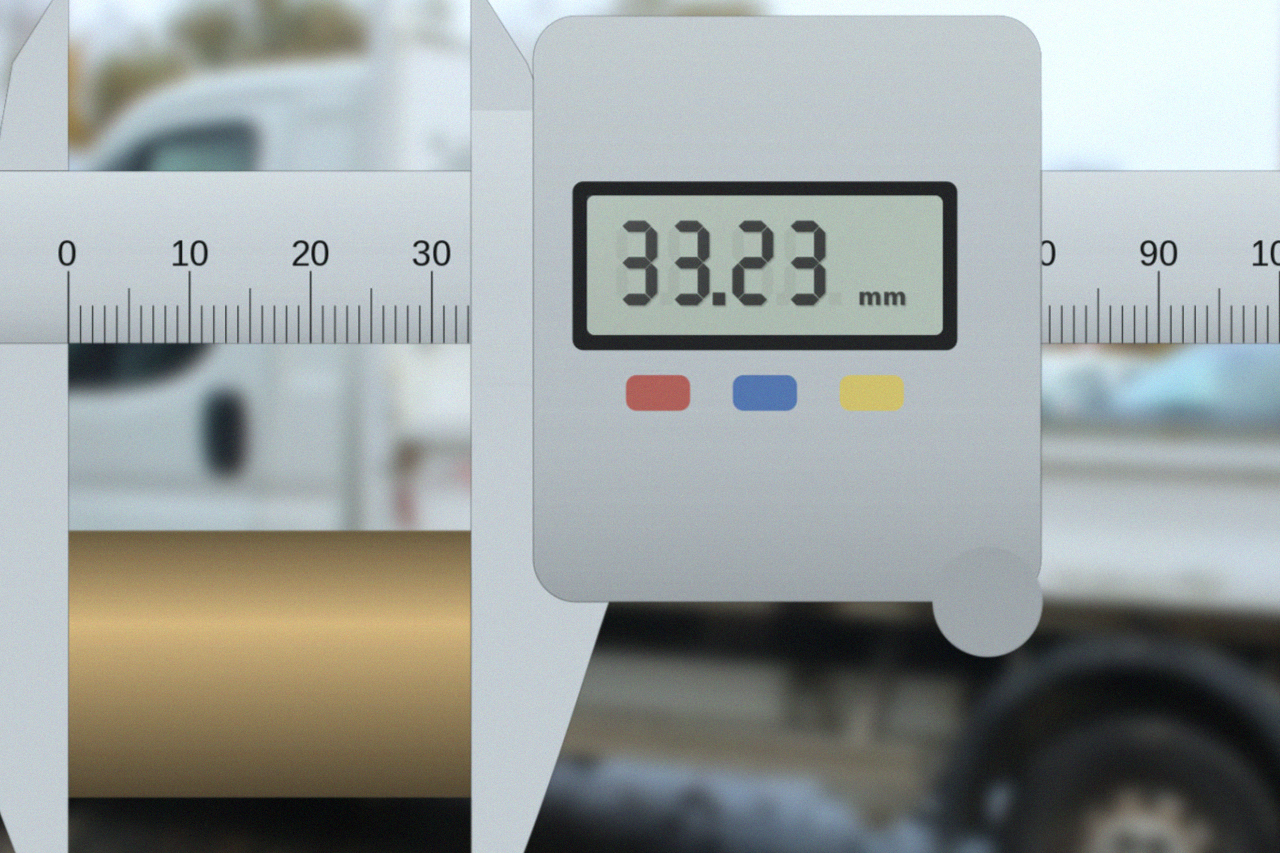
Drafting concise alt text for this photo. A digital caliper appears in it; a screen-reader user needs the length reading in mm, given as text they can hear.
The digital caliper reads 33.23 mm
